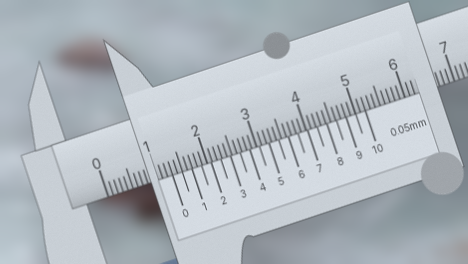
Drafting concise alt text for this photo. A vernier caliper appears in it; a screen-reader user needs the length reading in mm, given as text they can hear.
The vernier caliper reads 13.0 mm
